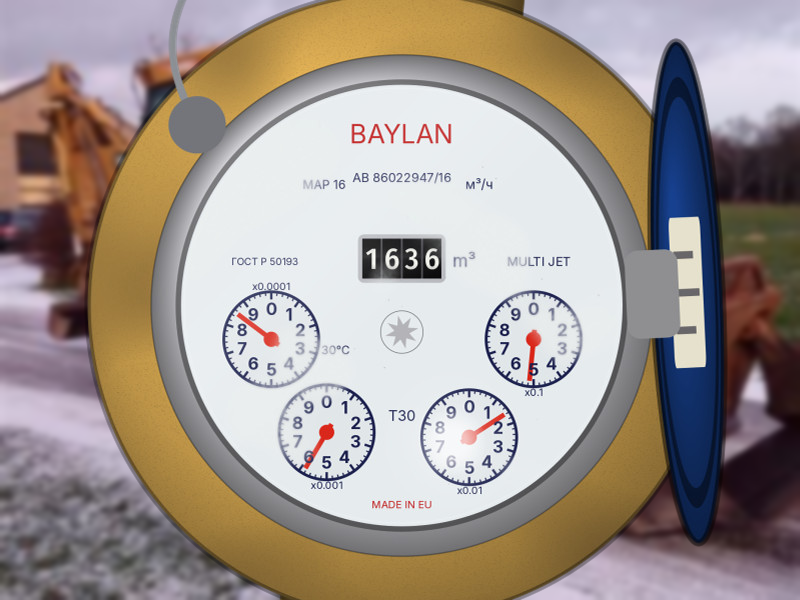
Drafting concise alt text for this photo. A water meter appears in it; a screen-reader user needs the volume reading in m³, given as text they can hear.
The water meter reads 1636.5158 m³
